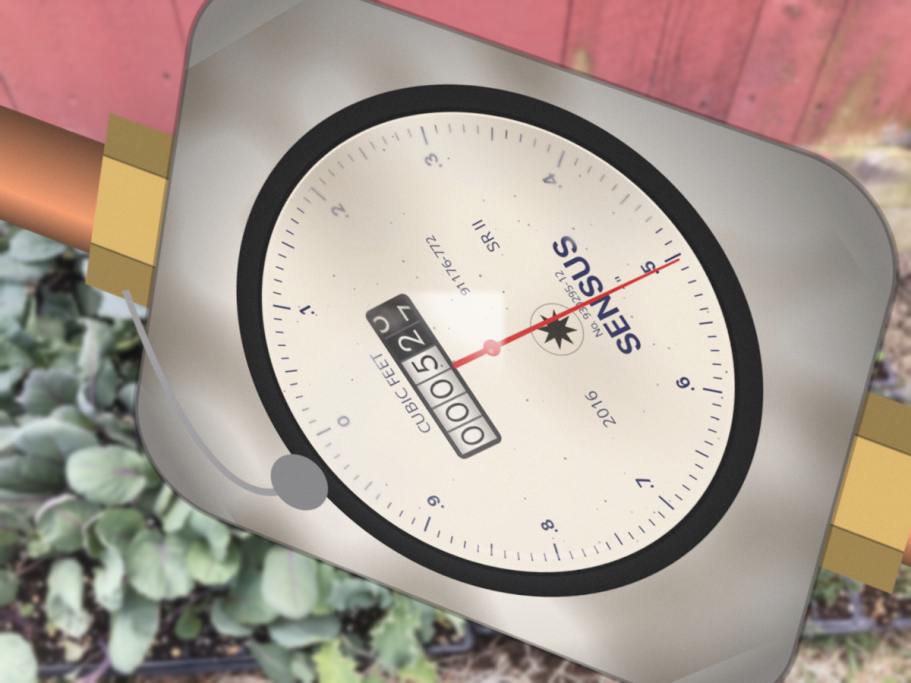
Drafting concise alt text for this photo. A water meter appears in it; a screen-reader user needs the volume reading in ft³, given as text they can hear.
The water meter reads 526.50 ft³
